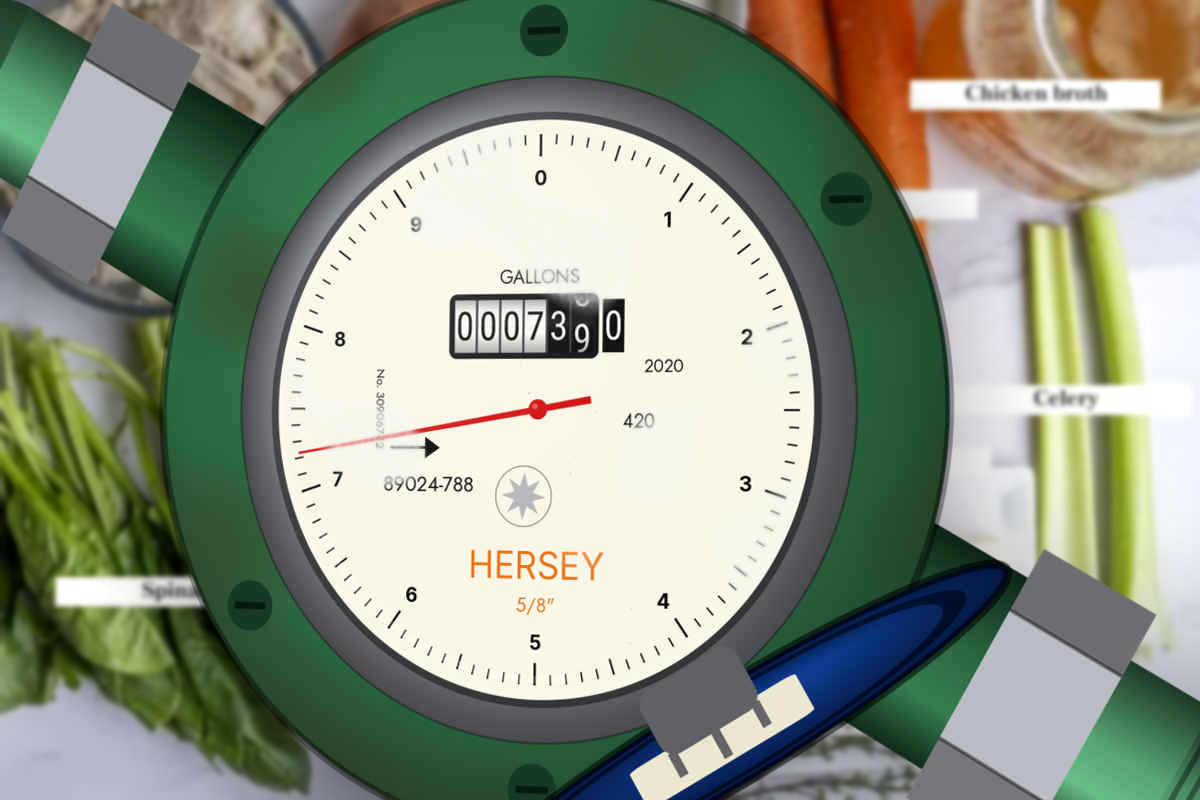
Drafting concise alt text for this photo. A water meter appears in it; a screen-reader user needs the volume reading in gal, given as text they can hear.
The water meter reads 7387.2 gal
